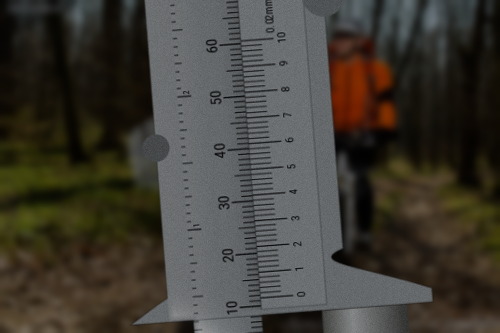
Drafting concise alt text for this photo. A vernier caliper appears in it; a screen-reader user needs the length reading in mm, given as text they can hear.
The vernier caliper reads 11.5 mm
